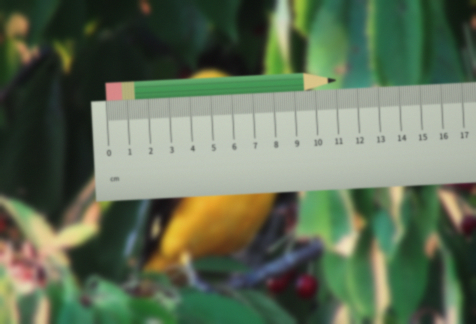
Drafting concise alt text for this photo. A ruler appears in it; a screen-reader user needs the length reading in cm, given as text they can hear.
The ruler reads 11 cm
